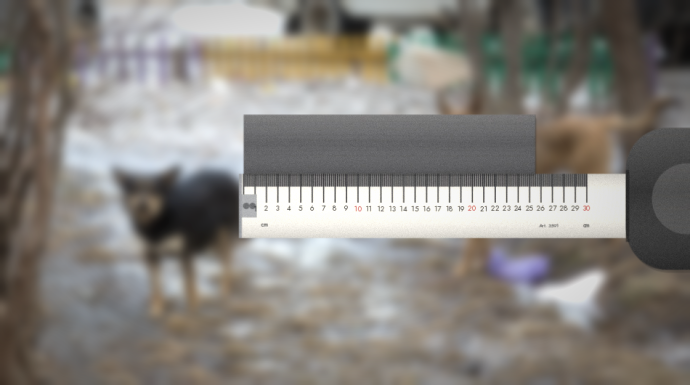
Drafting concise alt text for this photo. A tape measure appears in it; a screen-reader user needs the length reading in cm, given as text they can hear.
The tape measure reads 25.5 cm
